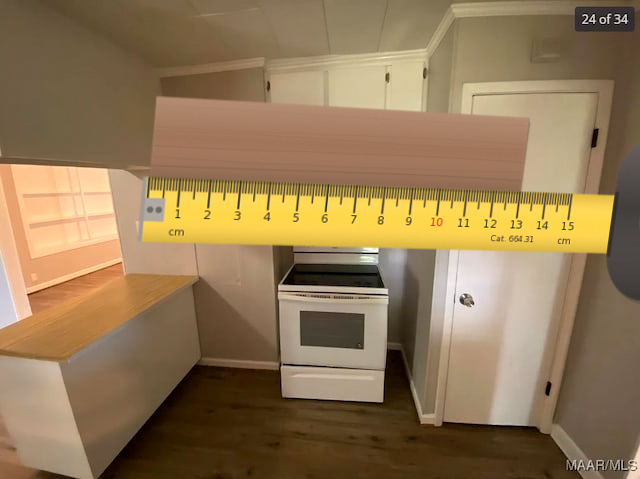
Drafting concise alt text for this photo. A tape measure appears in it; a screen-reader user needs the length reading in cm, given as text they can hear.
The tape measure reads 13 cm
